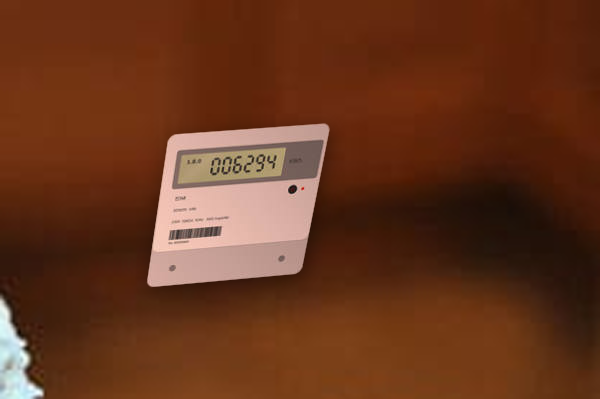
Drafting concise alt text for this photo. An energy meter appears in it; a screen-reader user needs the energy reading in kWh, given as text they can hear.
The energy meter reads 6294 kWh
